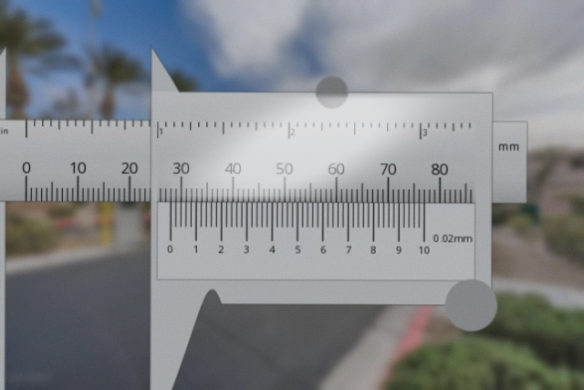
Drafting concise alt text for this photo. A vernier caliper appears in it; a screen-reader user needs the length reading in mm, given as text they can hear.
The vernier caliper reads 28.0 mm
